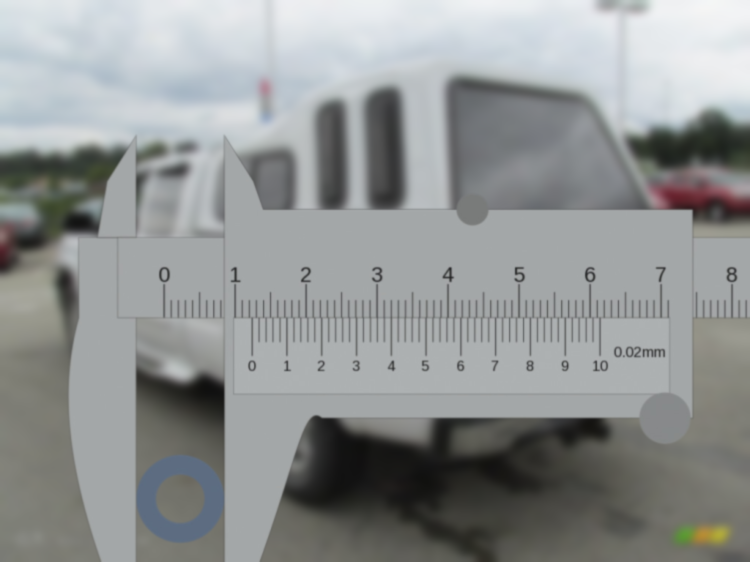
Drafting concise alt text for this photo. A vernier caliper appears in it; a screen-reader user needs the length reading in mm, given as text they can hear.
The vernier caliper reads 12.4 mm
